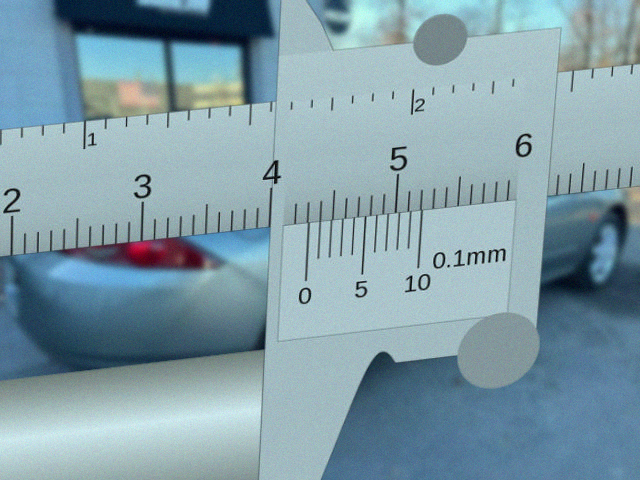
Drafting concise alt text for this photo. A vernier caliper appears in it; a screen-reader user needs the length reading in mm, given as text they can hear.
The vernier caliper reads 43.1 mm
